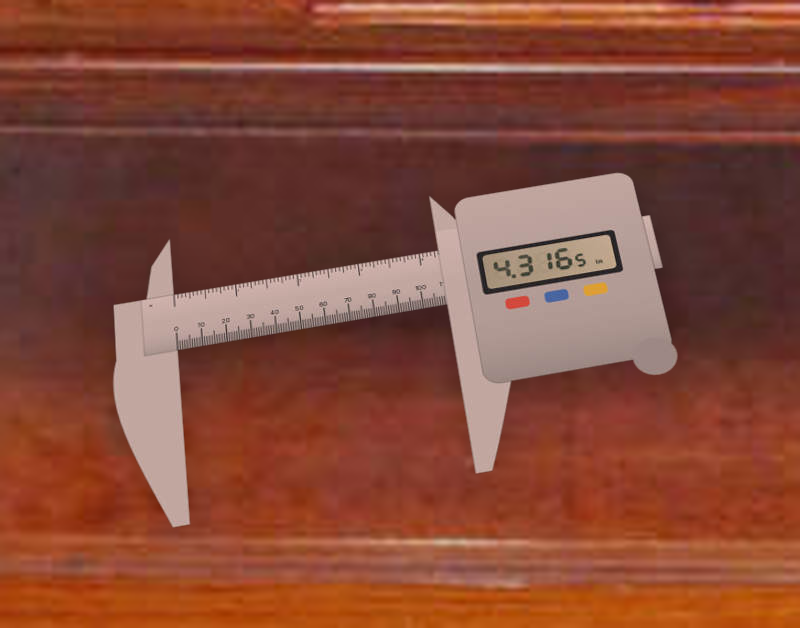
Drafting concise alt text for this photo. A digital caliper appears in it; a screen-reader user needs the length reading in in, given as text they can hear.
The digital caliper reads 4.3165 in
